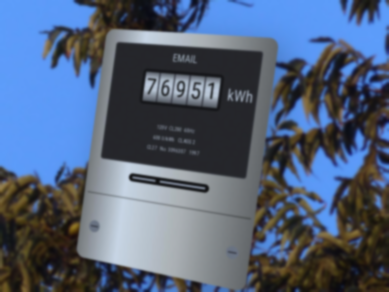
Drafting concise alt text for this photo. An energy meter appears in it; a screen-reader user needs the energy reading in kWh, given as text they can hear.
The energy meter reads 76951 kWh
